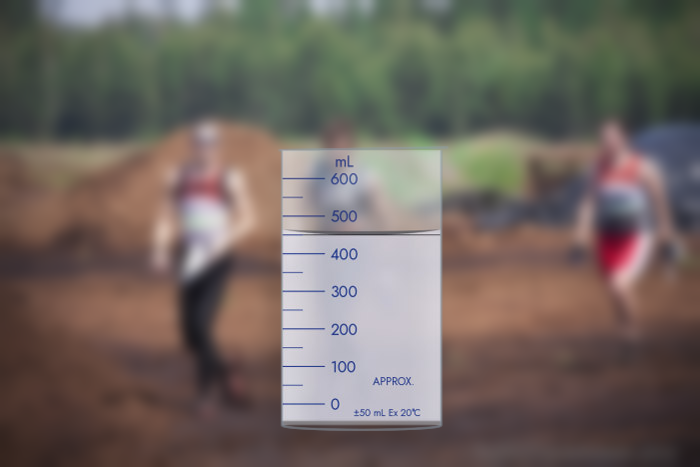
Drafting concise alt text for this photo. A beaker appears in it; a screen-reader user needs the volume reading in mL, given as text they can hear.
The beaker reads 450 mL
